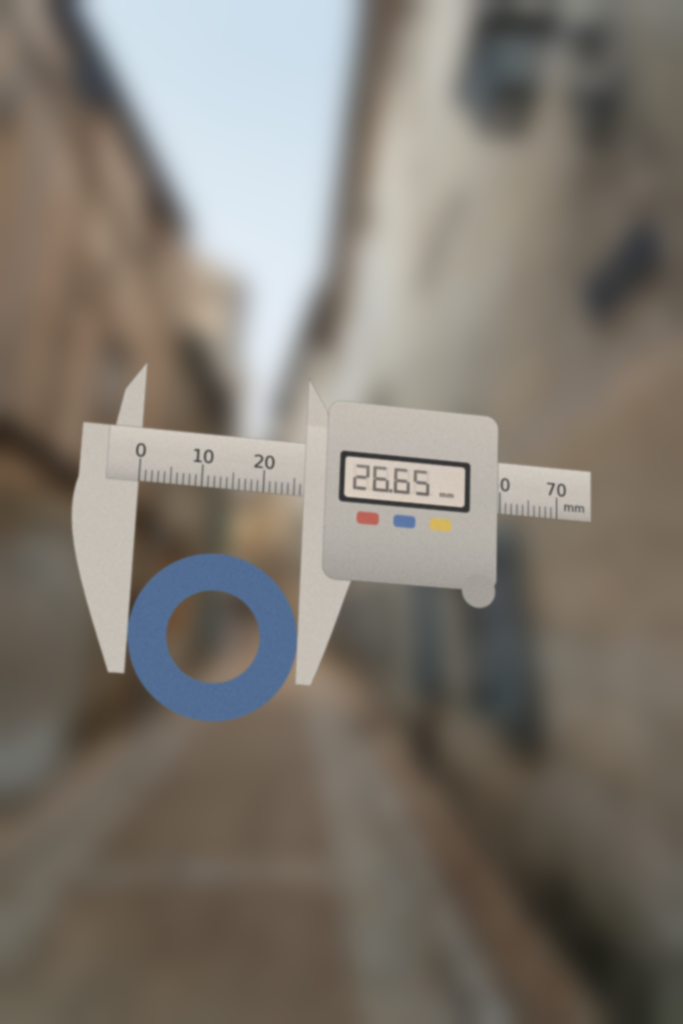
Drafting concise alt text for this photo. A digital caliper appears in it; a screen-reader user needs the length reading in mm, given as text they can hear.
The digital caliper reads 26.65 mm
